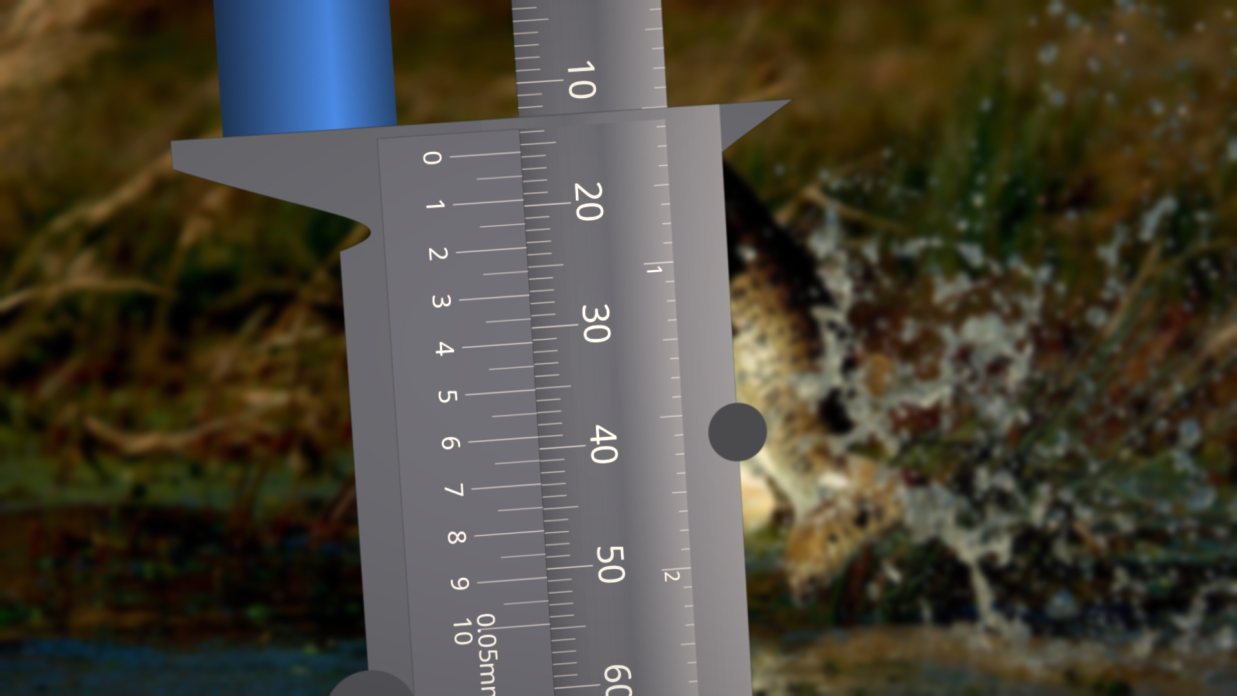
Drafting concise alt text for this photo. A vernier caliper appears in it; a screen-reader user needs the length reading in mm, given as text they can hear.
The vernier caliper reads 15.6 mm
